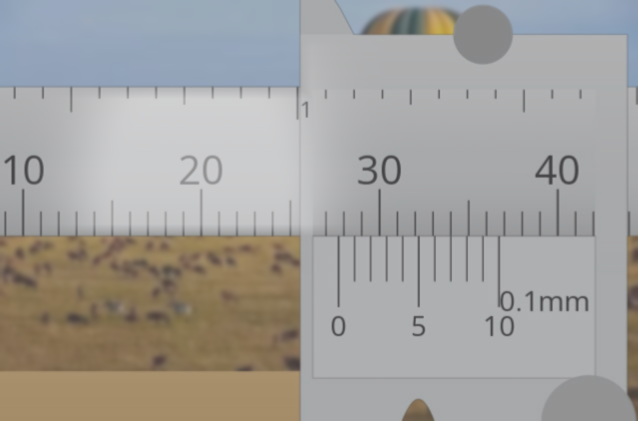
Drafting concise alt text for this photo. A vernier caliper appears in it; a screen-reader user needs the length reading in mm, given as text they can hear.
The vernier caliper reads 27.7 mm
